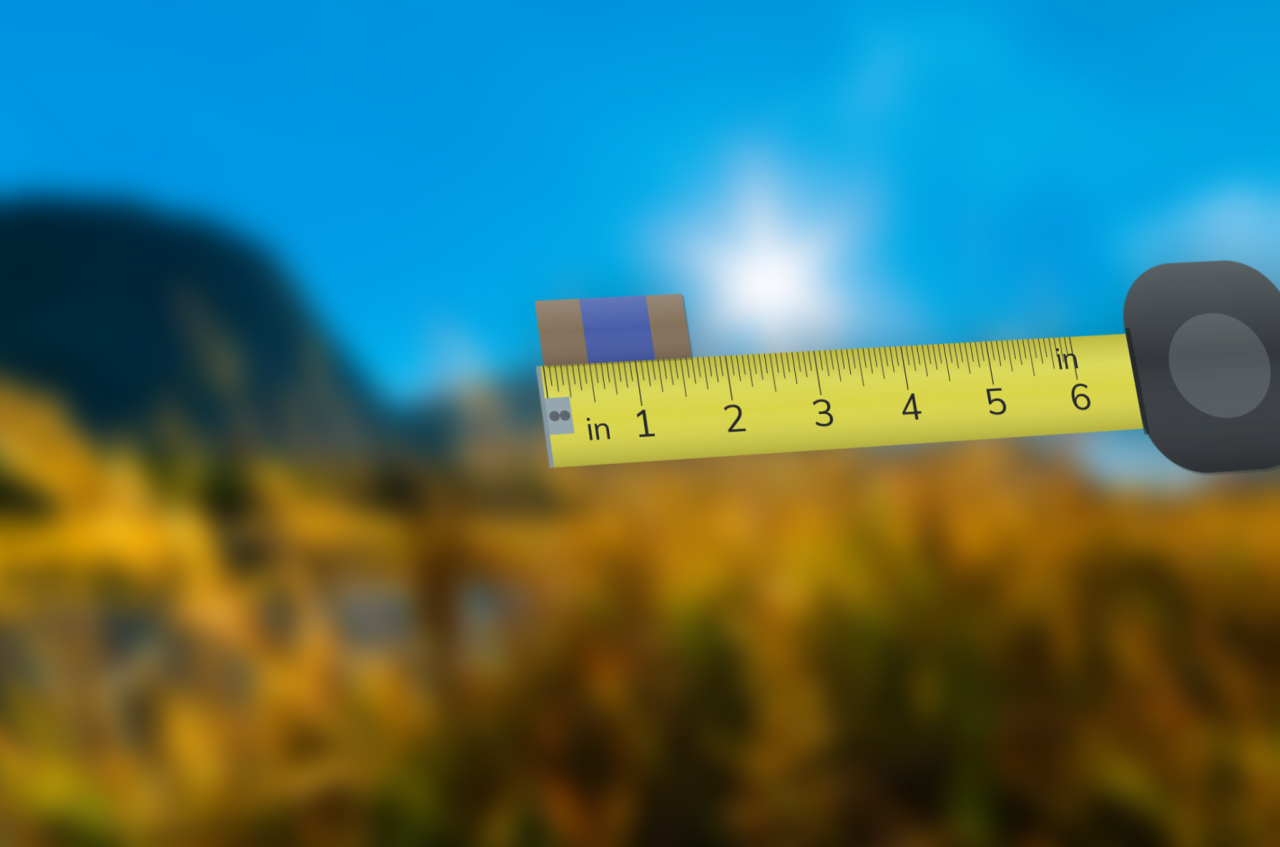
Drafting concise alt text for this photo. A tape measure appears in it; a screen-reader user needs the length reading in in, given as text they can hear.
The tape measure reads 1.625 in
